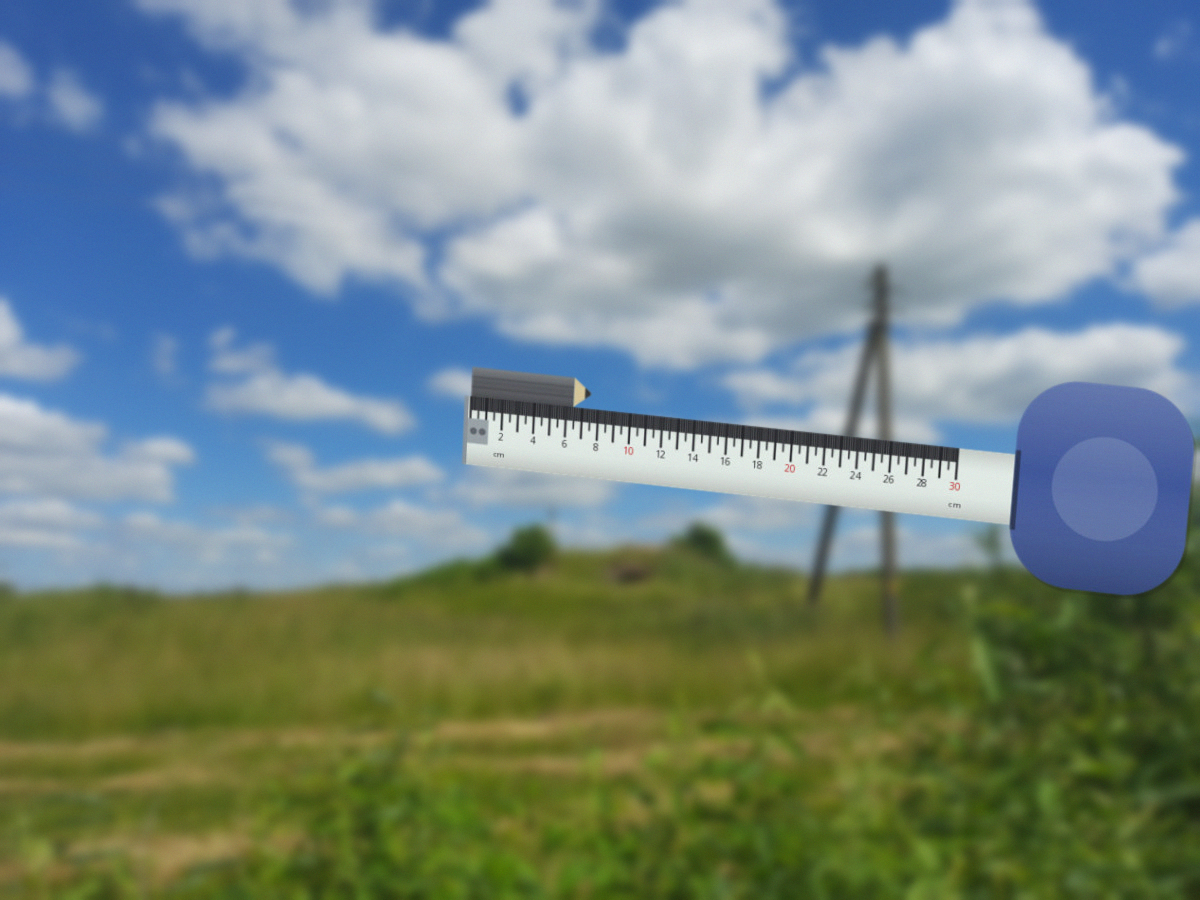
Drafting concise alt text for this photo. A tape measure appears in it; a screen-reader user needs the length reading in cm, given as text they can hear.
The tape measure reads 7.5 cm
